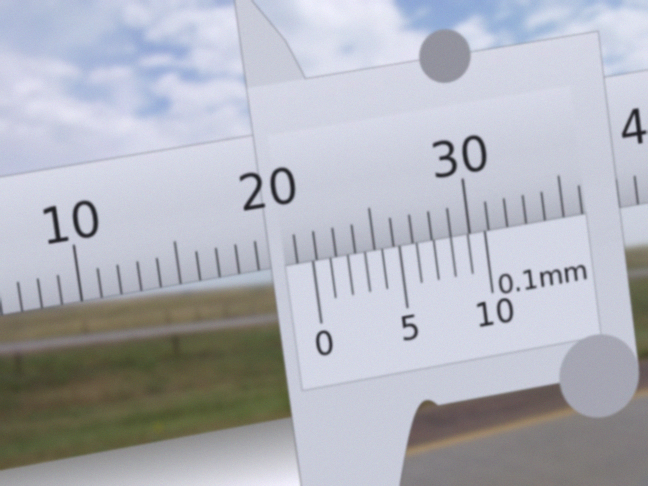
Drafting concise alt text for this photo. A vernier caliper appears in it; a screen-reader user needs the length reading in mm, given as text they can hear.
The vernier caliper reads 21.8 mm
